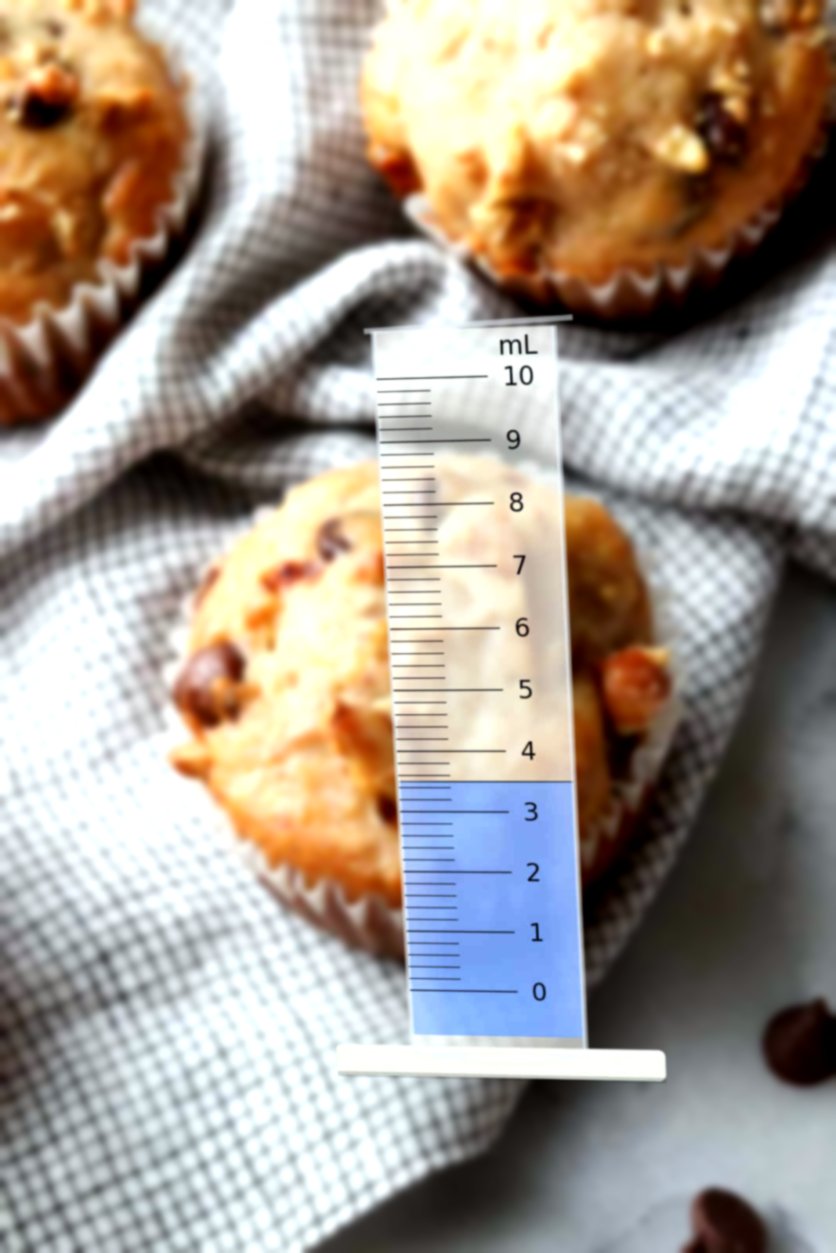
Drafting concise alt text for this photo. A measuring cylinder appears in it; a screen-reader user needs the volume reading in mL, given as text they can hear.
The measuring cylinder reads 3.5 mL
